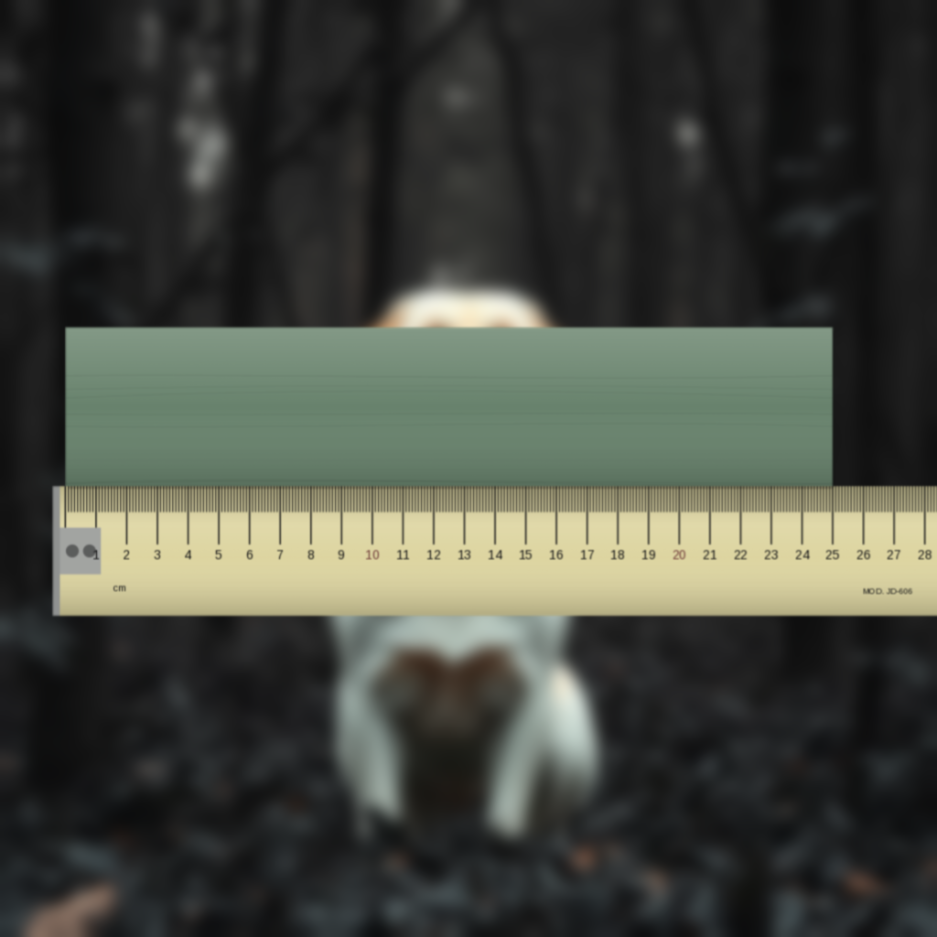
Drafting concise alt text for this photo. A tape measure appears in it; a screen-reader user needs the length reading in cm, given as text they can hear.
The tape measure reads 25 cm
